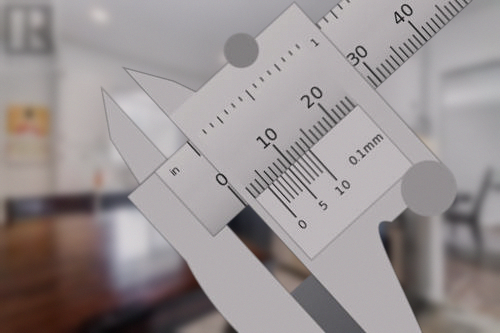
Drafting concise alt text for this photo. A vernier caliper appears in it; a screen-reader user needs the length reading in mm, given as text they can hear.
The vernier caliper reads 4.8 mm
